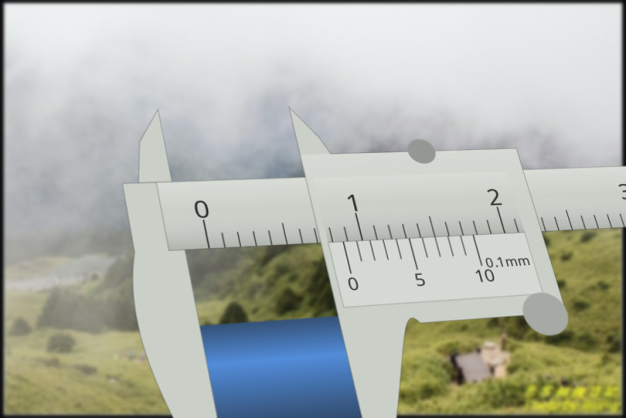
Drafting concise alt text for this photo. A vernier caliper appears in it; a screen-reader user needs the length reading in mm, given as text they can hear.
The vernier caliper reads 8.7 mm
